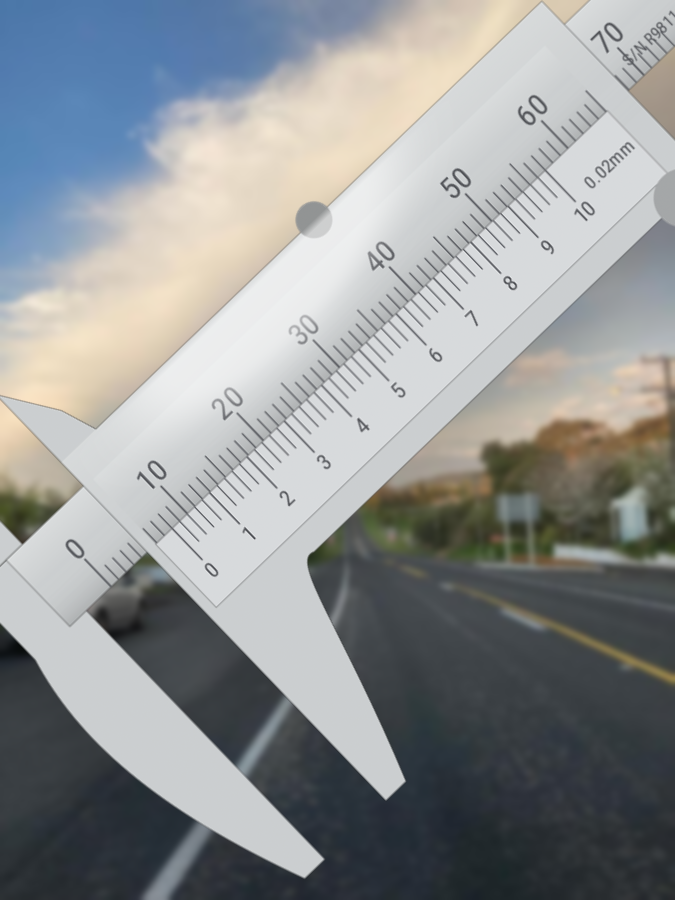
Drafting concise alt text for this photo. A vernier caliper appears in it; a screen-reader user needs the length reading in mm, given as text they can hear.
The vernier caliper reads 8.0 mm
